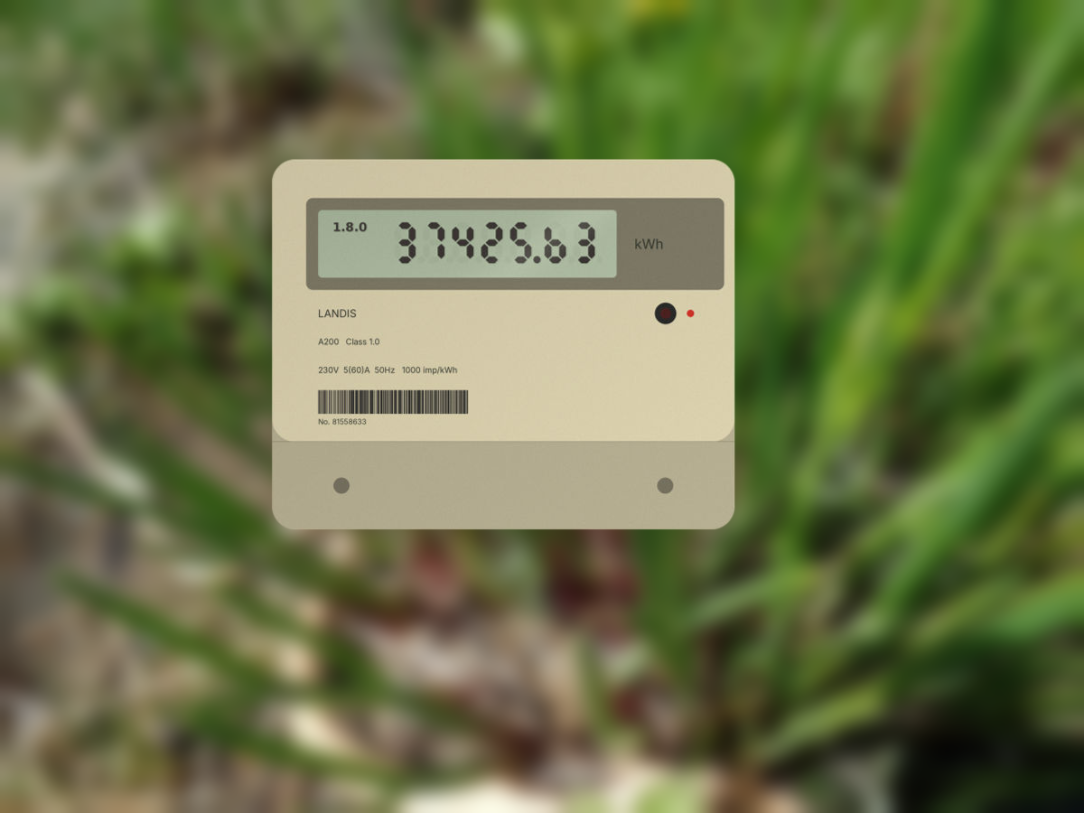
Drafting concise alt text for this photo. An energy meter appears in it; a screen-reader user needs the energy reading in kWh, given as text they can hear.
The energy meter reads 37425.63 kWh
